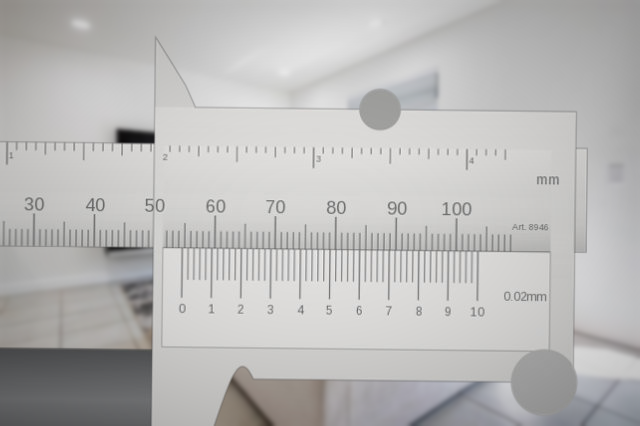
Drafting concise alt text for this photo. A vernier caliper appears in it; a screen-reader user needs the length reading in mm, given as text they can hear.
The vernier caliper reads 54.6 mm
